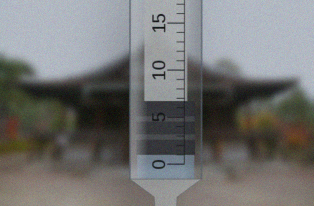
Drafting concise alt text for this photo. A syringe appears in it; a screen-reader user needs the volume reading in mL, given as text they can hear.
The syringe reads 1 mL
